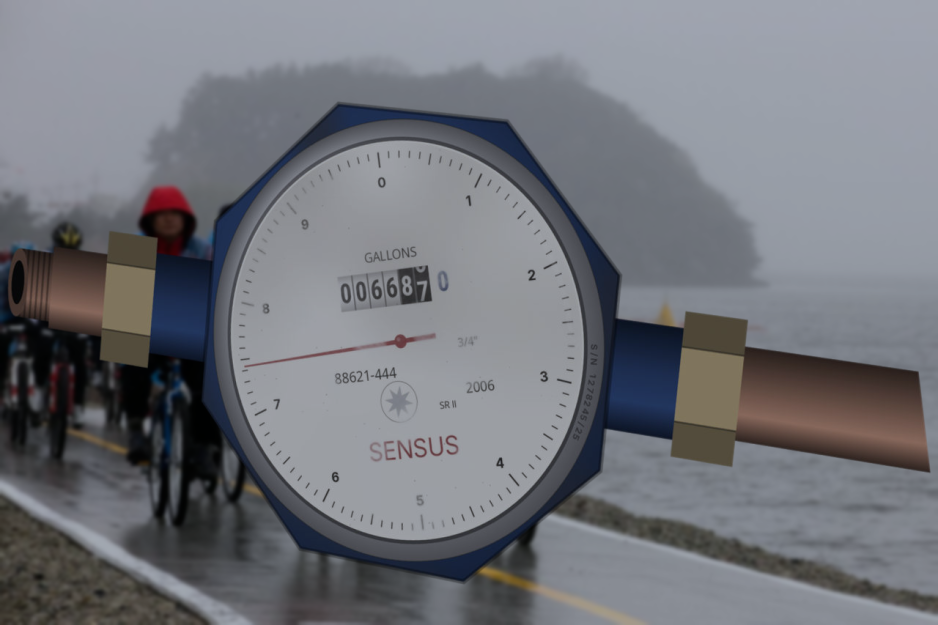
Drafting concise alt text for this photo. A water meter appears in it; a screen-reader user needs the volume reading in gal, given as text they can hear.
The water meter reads 66867.4 gal
